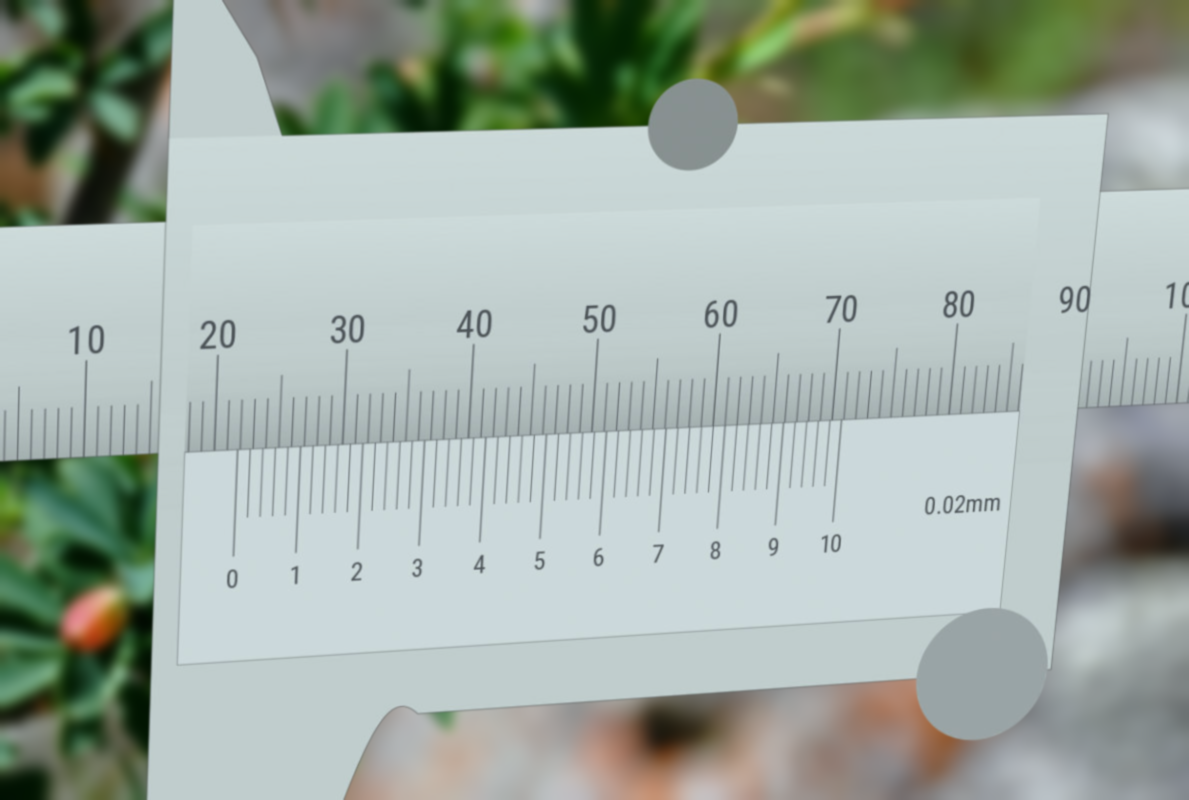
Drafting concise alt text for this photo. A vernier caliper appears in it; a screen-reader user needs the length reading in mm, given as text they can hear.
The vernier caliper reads 21.8 mm
